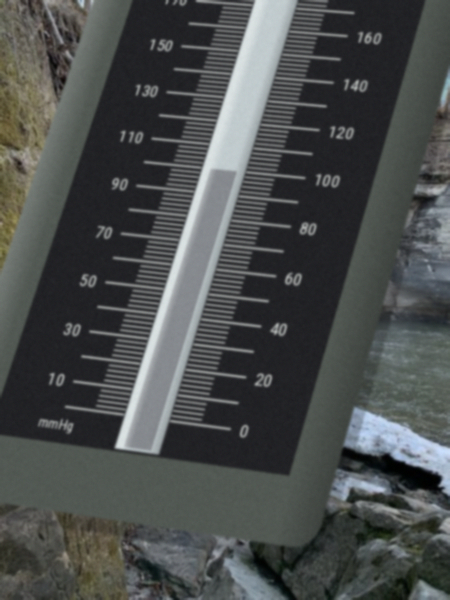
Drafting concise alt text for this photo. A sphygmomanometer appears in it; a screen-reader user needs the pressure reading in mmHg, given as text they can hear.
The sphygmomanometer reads 100 mmHg
